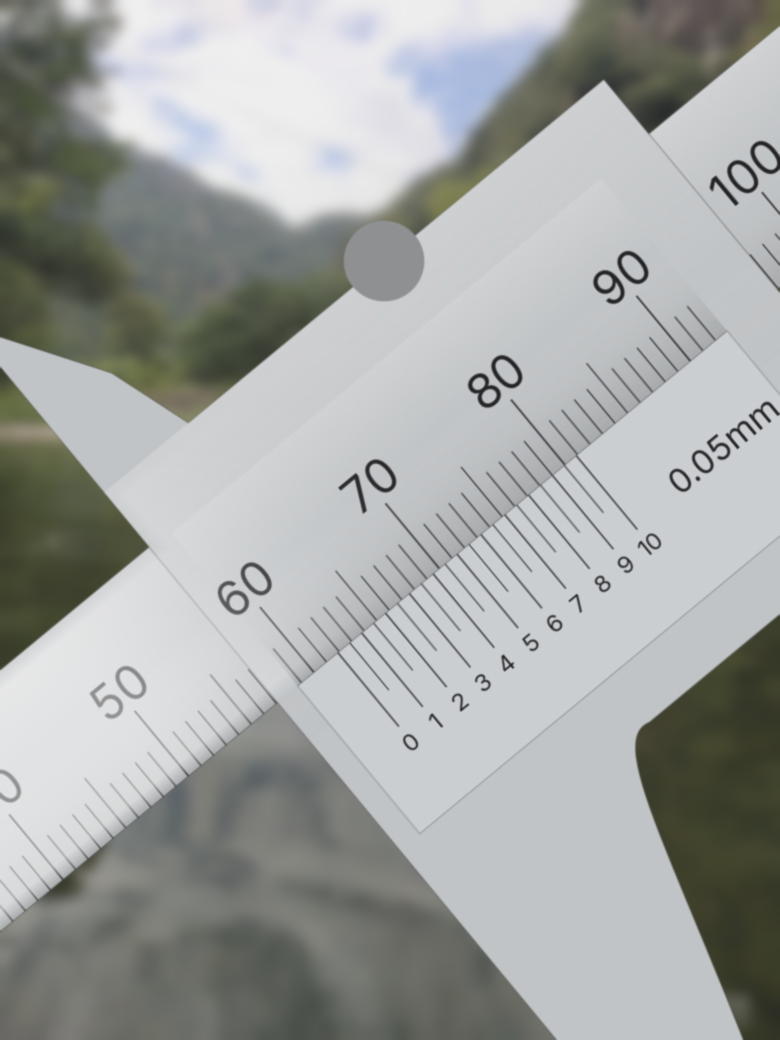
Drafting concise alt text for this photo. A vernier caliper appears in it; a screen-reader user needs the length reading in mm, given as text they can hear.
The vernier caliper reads 61.9 mm
